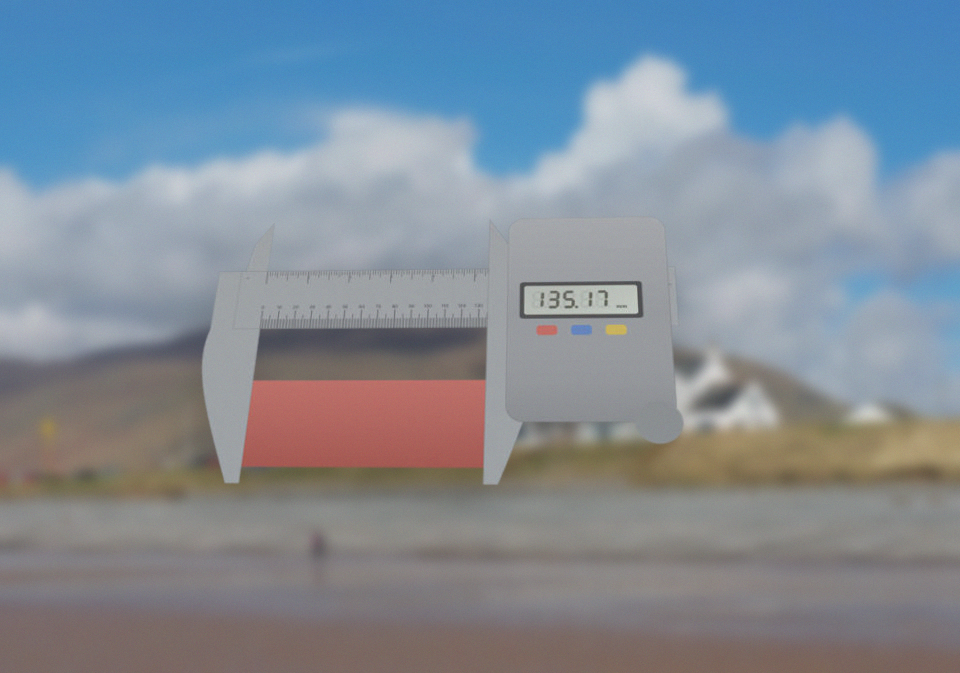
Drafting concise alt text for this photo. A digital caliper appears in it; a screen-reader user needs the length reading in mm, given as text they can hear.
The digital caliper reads 135.17 mm
